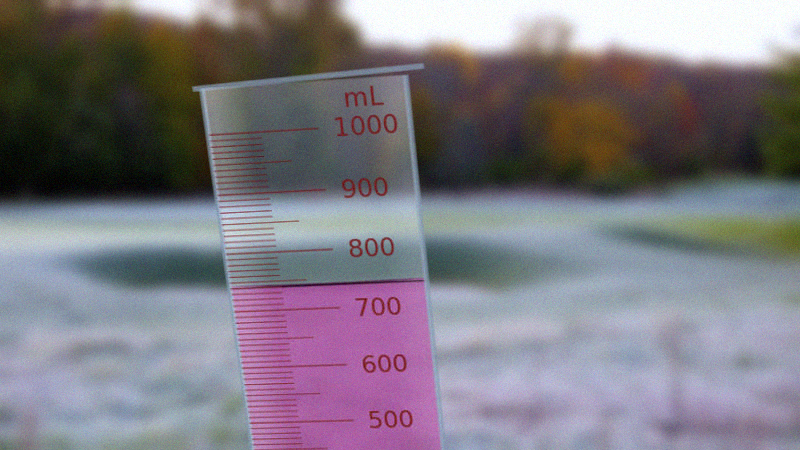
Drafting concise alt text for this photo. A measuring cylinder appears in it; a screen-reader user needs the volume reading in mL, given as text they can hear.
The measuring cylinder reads 740 mL
